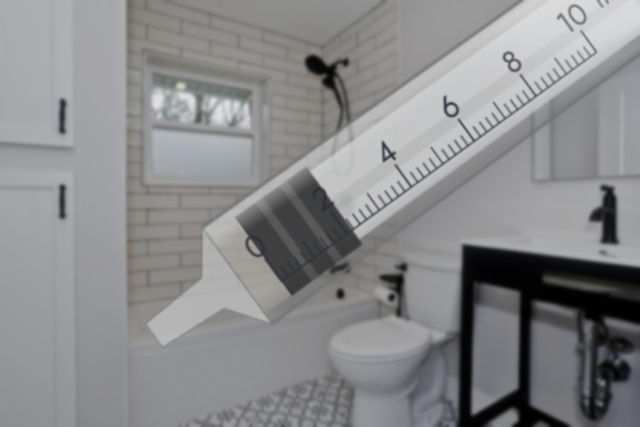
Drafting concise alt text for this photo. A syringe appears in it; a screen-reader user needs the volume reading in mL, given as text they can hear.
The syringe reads 0 mL
